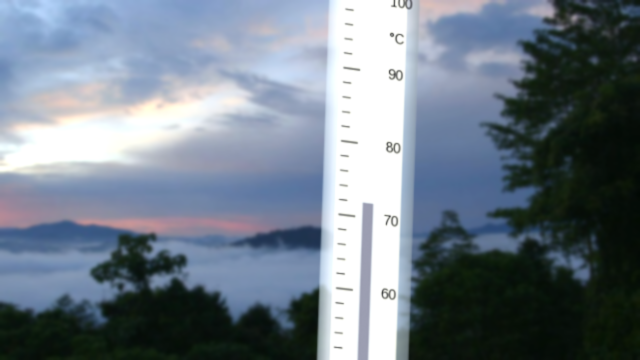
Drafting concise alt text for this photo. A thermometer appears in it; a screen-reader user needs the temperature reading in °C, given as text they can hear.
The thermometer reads 72 °C
